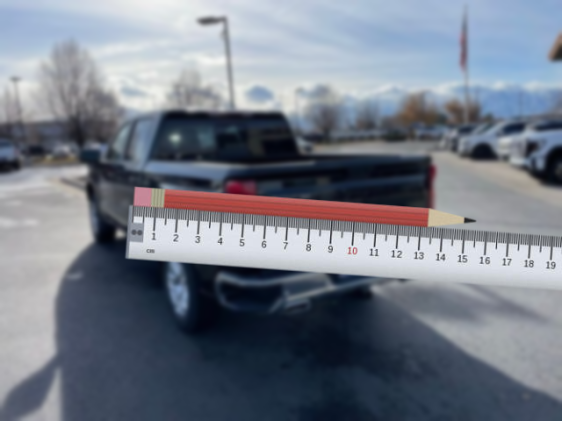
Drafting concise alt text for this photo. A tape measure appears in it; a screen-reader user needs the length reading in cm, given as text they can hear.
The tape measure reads 15.5 cm
